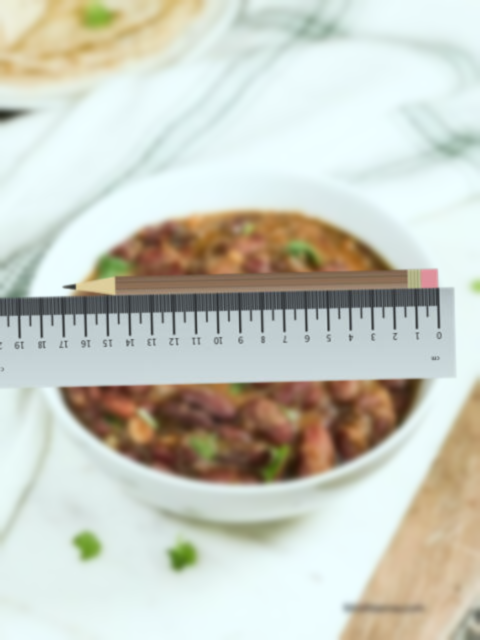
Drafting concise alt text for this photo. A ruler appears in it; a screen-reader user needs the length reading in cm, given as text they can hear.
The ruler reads 17 cm
